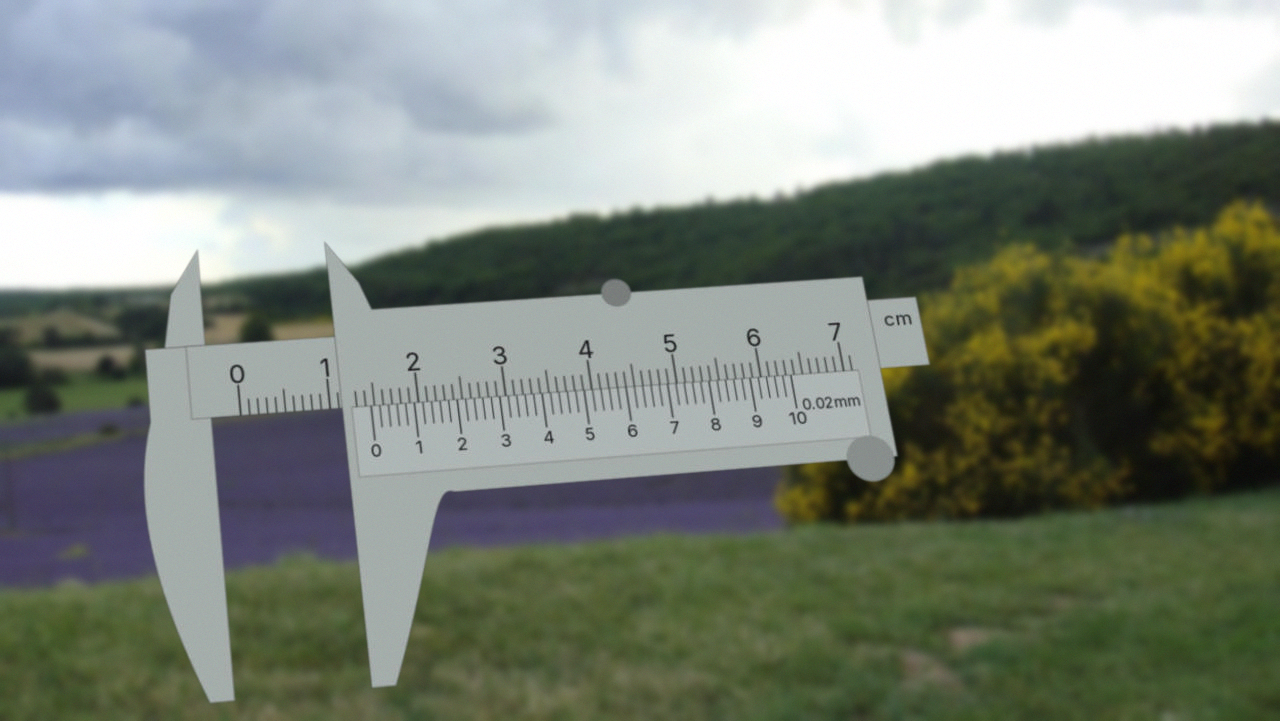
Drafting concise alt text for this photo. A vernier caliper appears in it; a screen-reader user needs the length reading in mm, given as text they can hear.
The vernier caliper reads 14.6 mm
